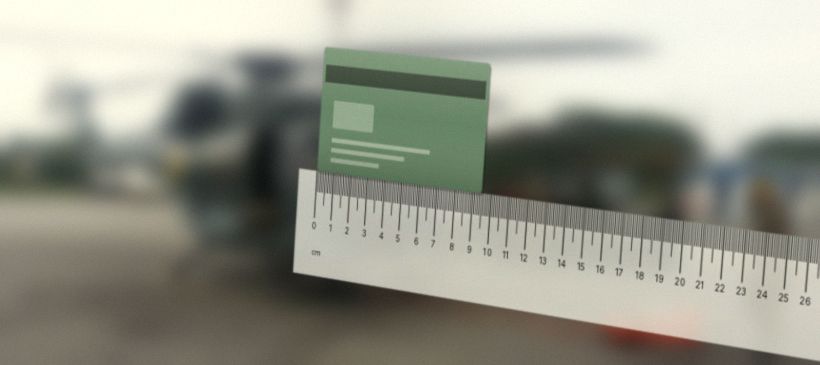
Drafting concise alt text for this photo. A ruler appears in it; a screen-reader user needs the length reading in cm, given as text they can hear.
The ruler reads 9.5 cm
